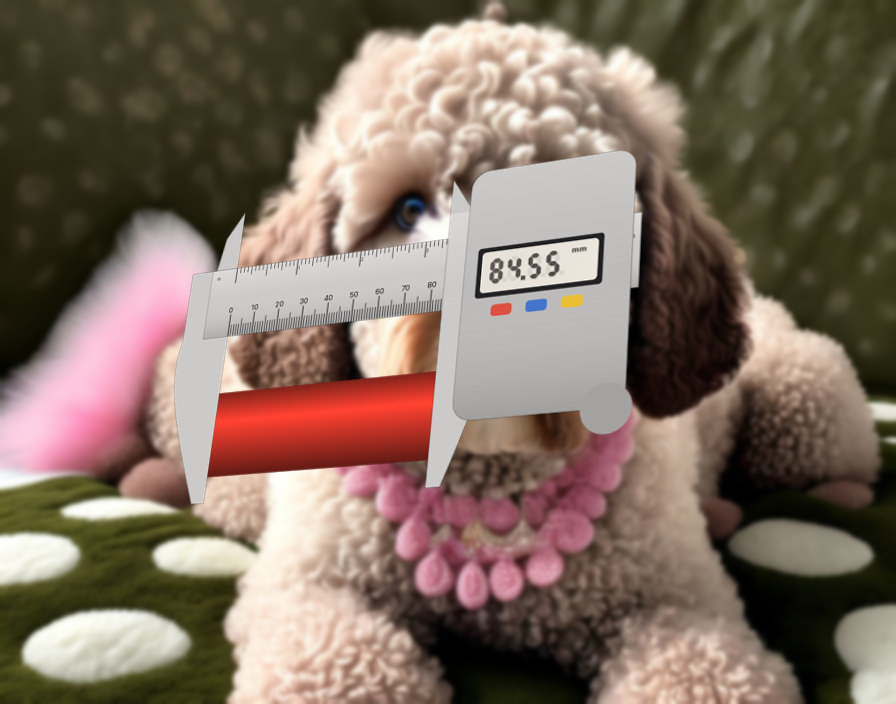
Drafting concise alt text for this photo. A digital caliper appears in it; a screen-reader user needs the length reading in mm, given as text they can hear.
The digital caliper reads 84.55 mm
